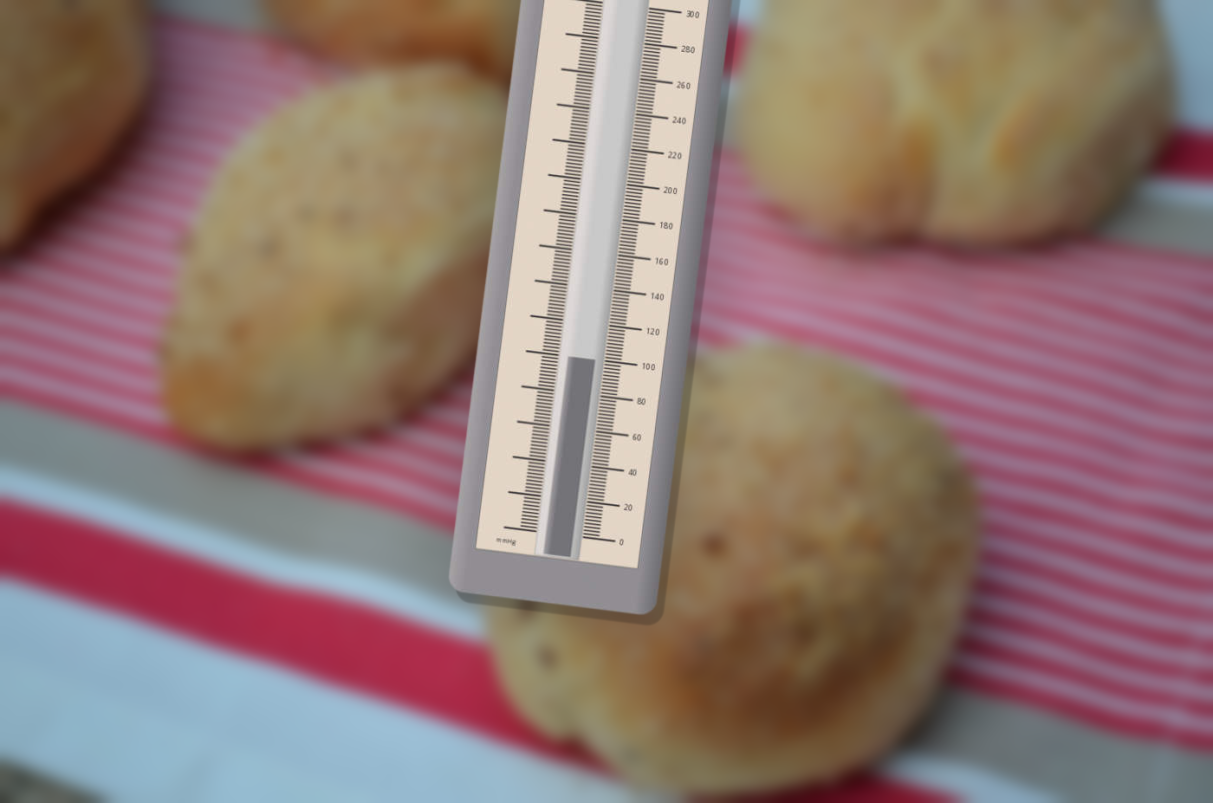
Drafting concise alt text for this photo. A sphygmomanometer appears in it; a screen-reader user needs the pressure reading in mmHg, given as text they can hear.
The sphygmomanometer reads 100 mmHg
